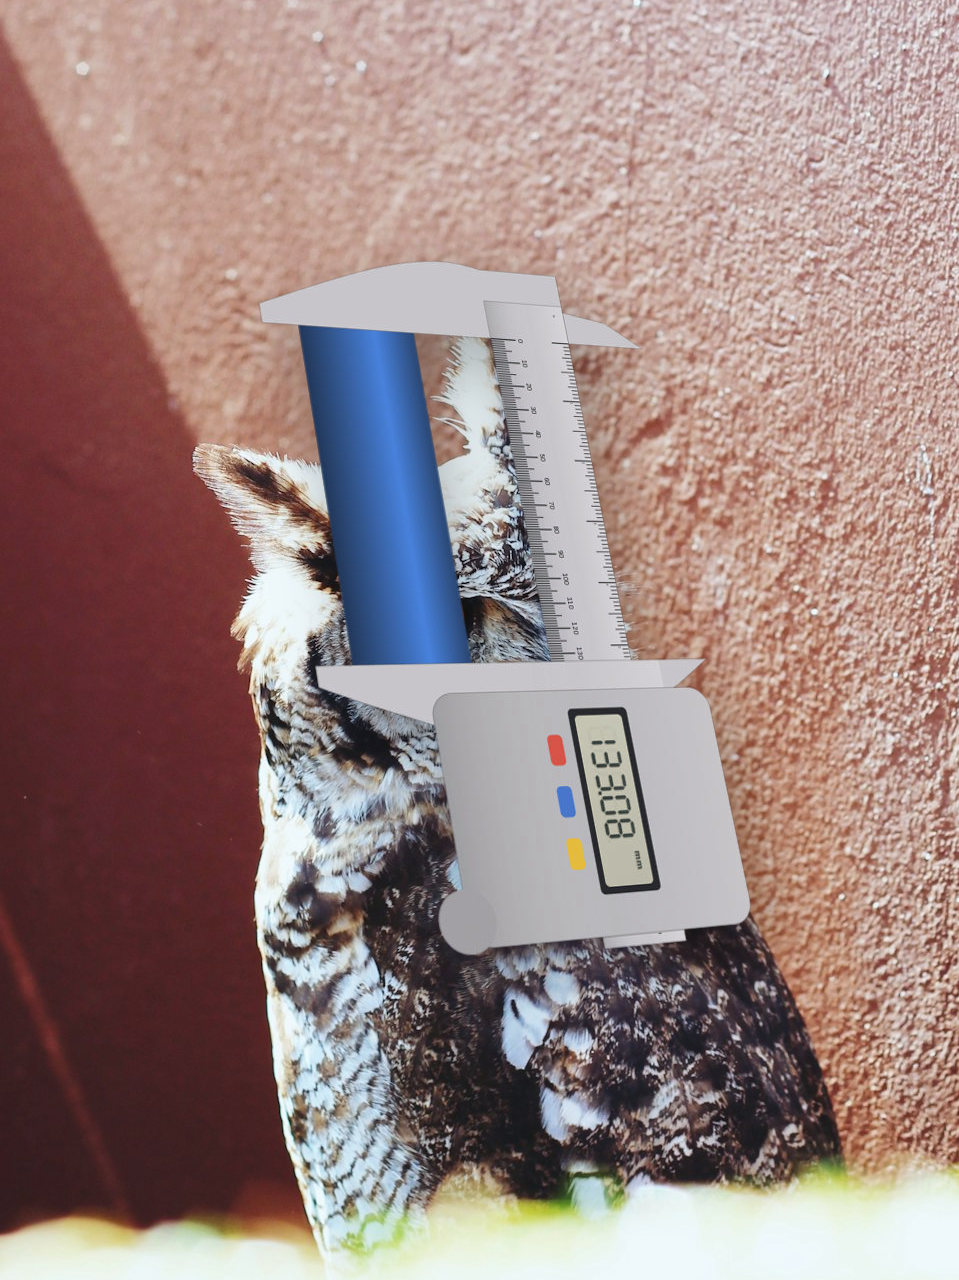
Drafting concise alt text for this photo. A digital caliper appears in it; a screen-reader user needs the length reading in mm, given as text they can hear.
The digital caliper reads 133.08 mm
